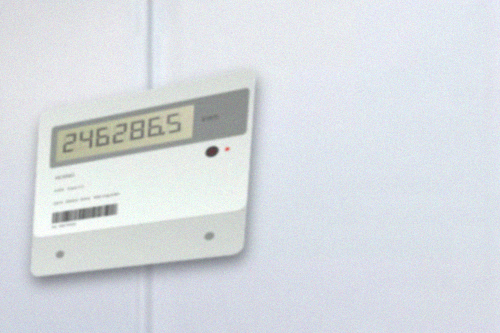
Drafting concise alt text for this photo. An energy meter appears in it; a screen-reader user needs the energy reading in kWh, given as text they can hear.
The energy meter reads 246286.5 kWh
